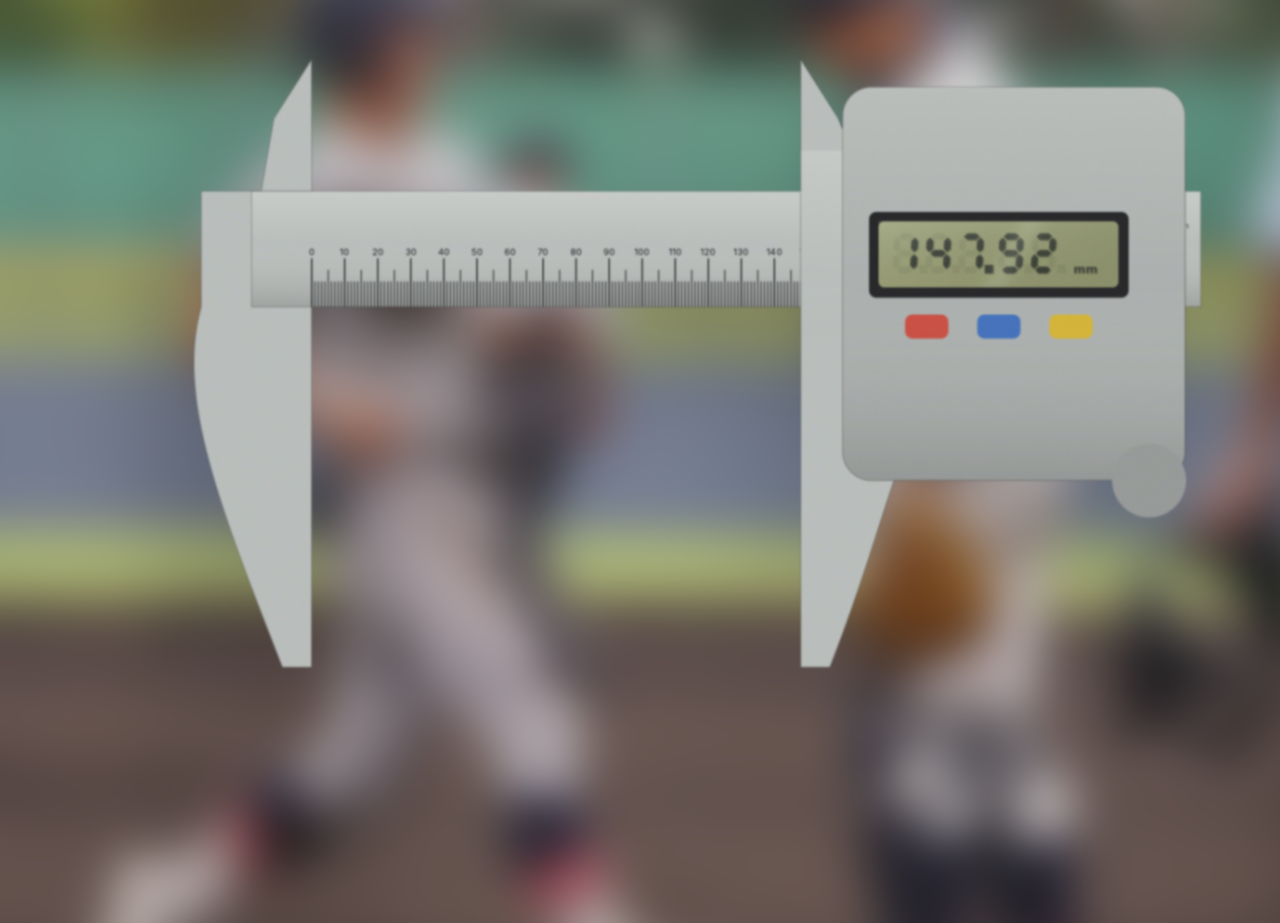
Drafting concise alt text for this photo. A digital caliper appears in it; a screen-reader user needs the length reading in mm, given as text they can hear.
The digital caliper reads 147.92 mm
